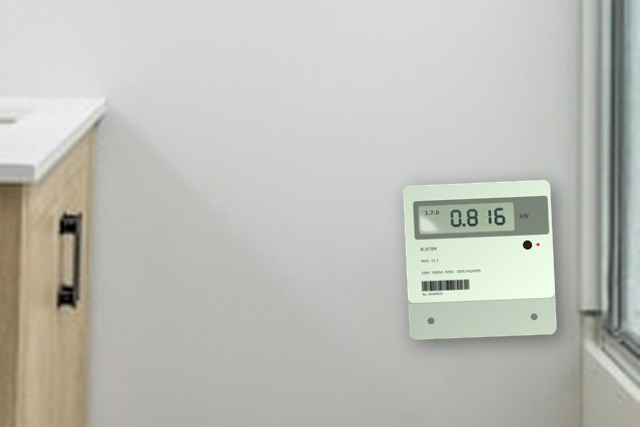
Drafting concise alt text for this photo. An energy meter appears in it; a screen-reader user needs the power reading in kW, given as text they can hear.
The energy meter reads 0.816 kW
